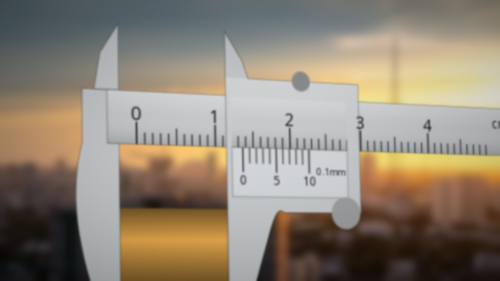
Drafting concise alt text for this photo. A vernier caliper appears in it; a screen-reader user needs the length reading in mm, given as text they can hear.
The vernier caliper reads 13.6 mm
